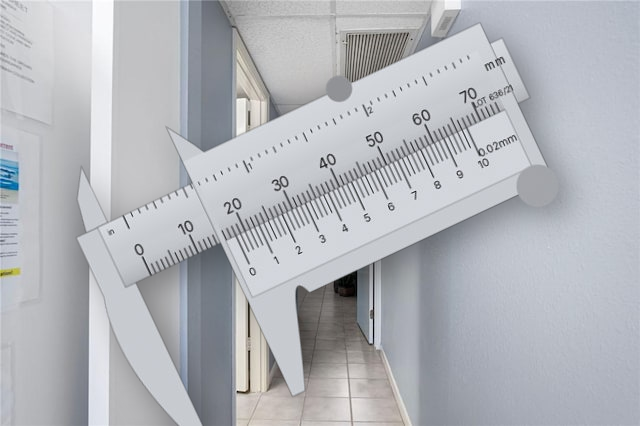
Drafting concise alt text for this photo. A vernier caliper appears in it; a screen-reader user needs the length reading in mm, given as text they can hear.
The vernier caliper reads 18.0 mm
